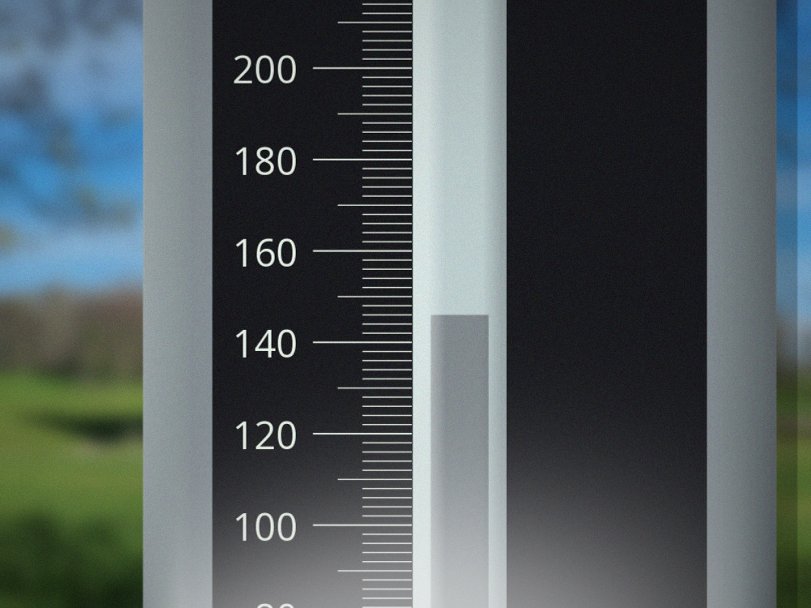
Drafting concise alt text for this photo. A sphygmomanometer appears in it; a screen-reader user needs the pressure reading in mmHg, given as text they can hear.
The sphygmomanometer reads 146 mmHg
